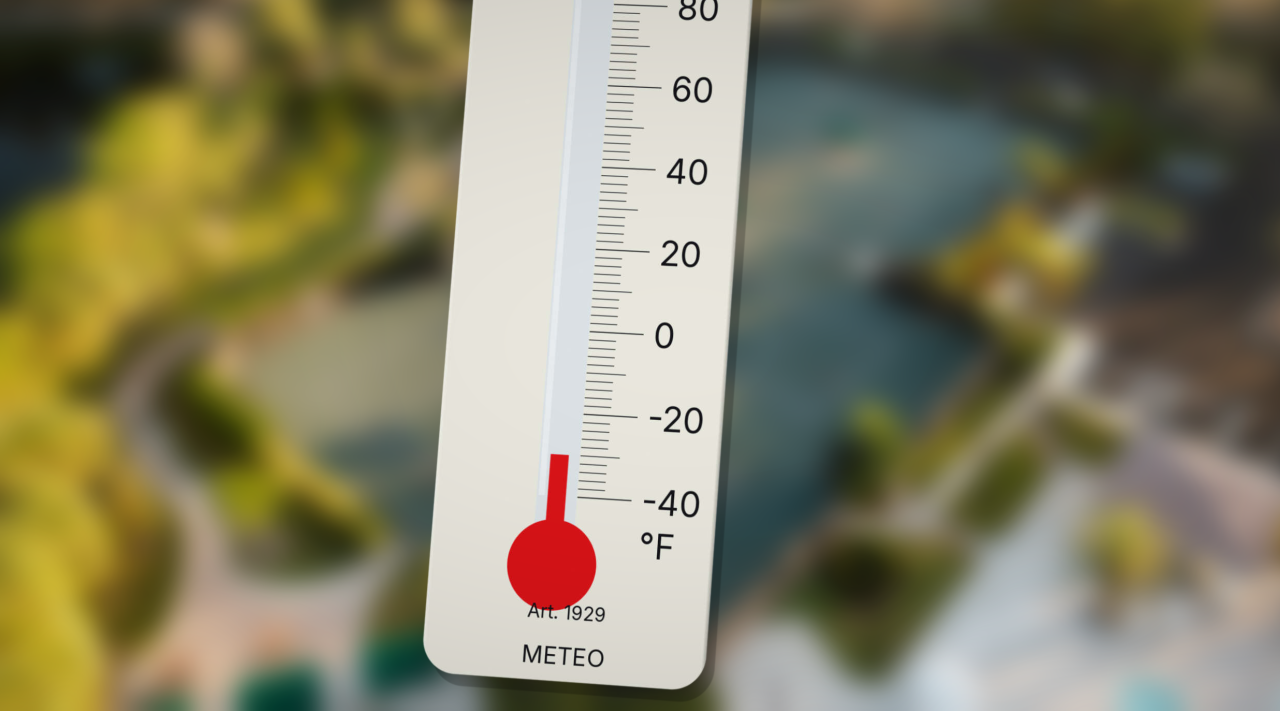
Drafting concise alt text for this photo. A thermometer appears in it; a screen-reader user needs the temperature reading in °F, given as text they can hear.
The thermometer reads -30 °F
